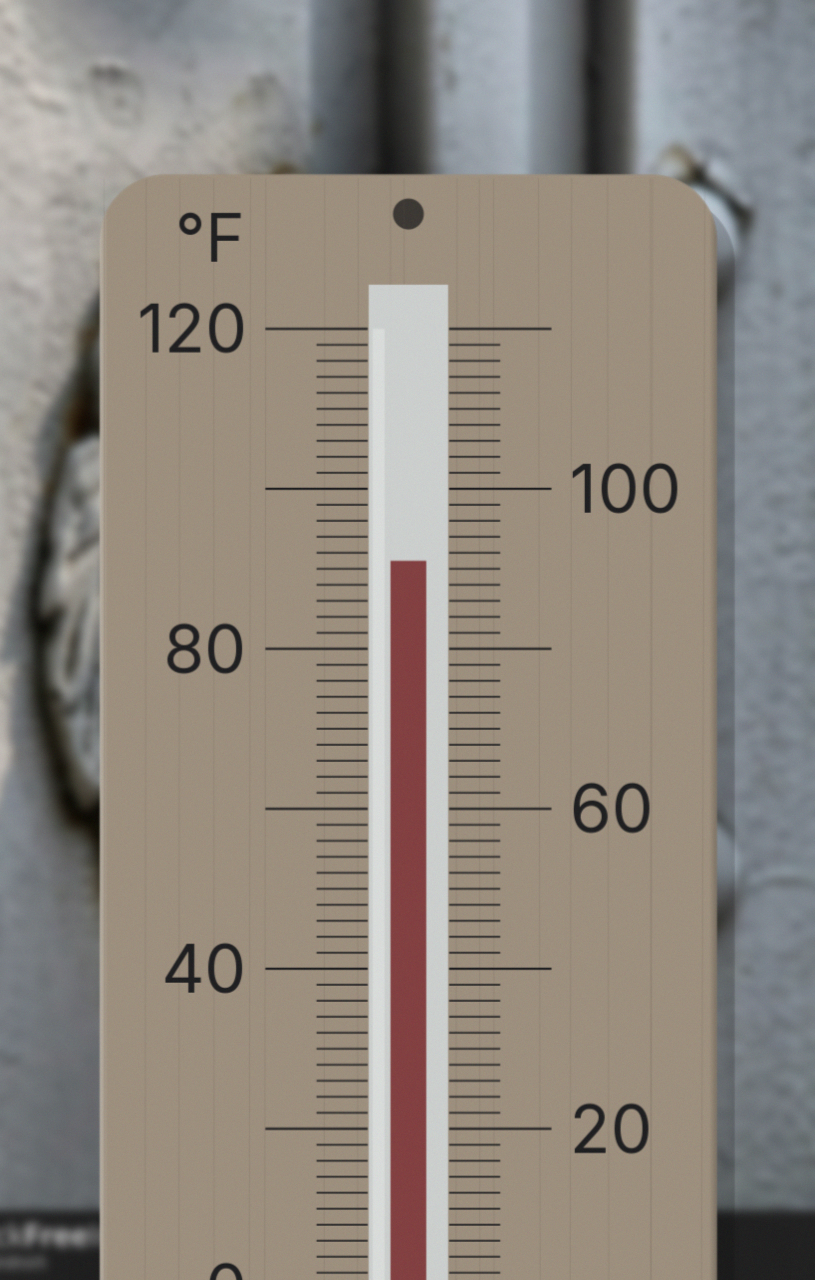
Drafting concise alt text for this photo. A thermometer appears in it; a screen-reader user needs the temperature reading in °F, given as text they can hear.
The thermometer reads 91 °F
